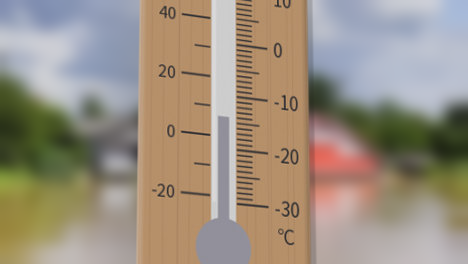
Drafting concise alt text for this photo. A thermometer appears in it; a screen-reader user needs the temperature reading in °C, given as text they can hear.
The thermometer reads -14 °C
